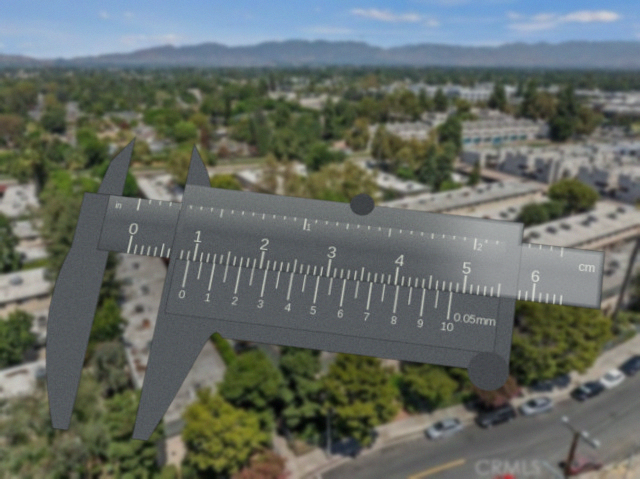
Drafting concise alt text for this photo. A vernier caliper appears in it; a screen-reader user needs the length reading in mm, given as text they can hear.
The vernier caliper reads 9.2 mm
